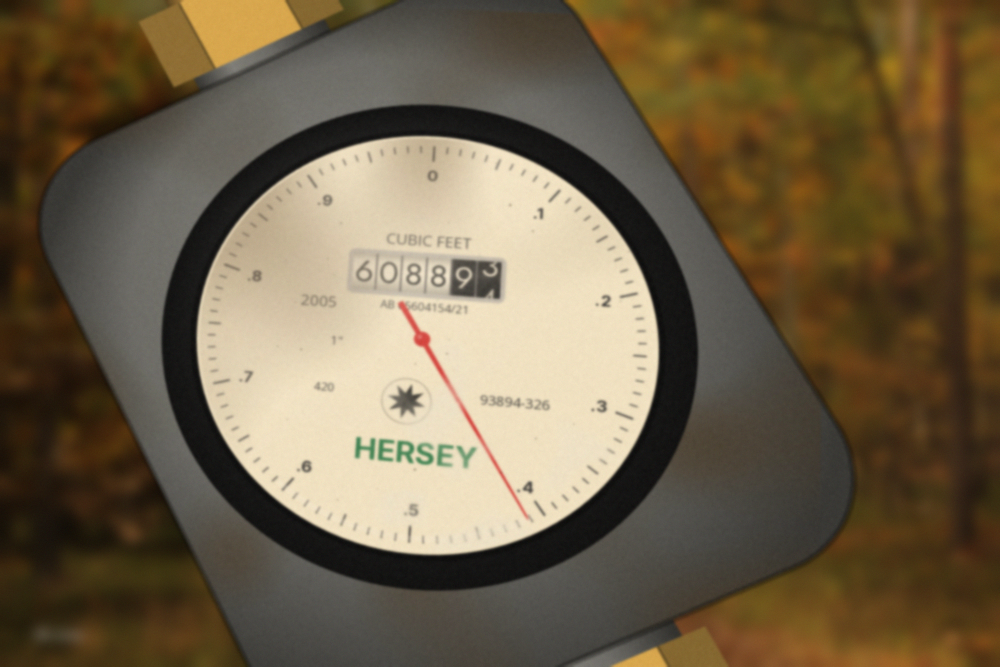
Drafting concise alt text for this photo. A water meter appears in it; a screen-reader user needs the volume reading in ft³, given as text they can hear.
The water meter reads 608893.41 ft³
